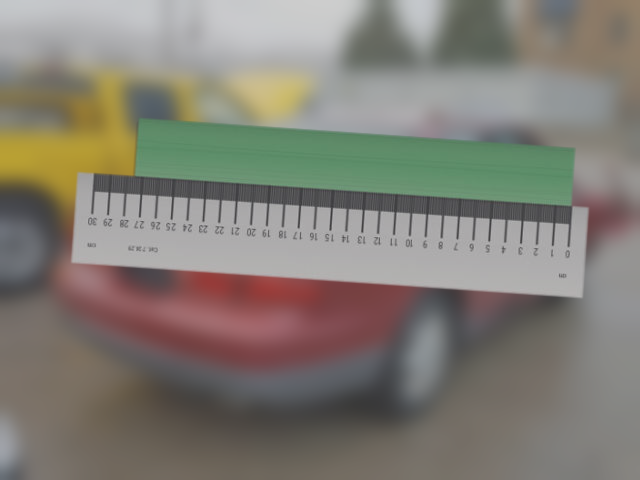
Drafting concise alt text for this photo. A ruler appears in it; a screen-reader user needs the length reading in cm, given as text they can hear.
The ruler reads 27.5 cm
